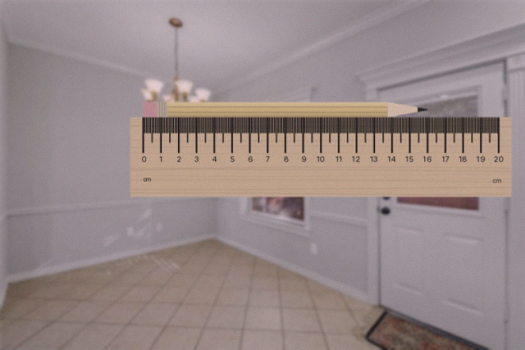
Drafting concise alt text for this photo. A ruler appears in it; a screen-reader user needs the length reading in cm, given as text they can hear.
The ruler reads 16 cm
